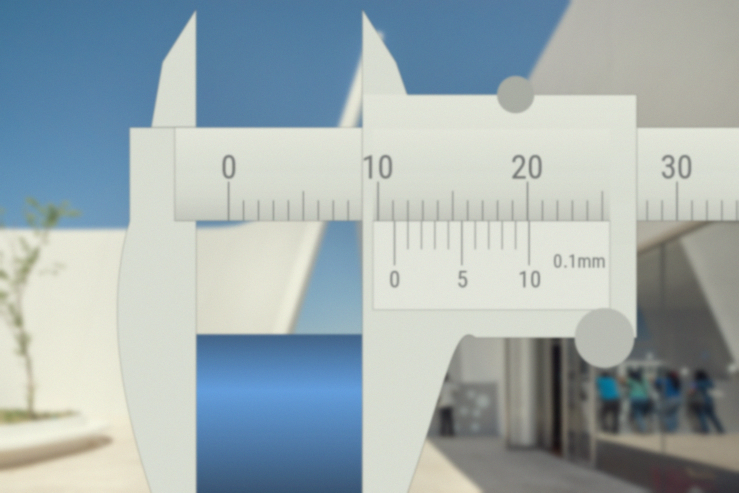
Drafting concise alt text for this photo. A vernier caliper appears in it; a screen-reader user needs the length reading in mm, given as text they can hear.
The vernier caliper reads 11.1 mm
